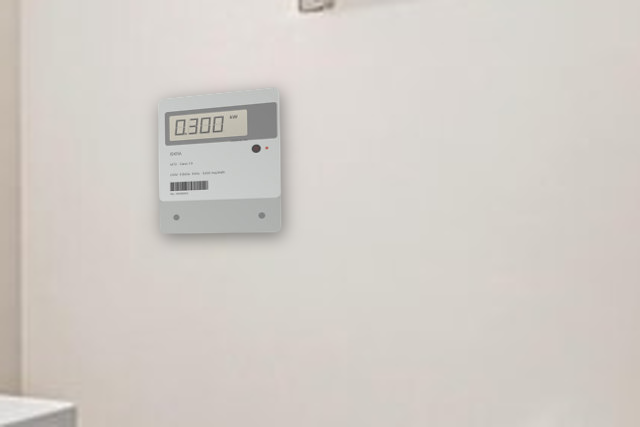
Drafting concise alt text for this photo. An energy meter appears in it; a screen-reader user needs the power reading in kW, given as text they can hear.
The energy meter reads 0.300 kW
